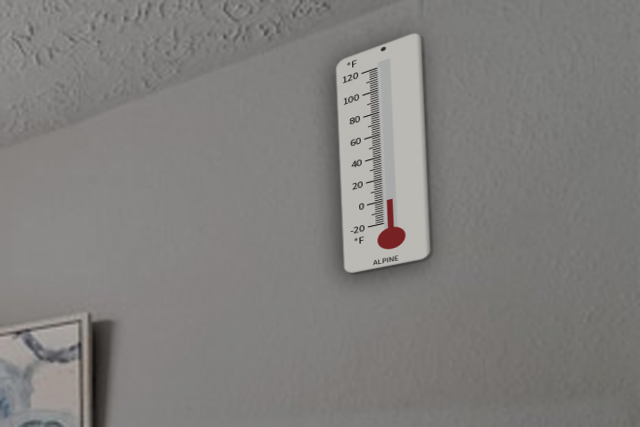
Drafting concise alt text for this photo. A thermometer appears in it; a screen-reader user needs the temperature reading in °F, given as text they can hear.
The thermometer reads 0 °F
